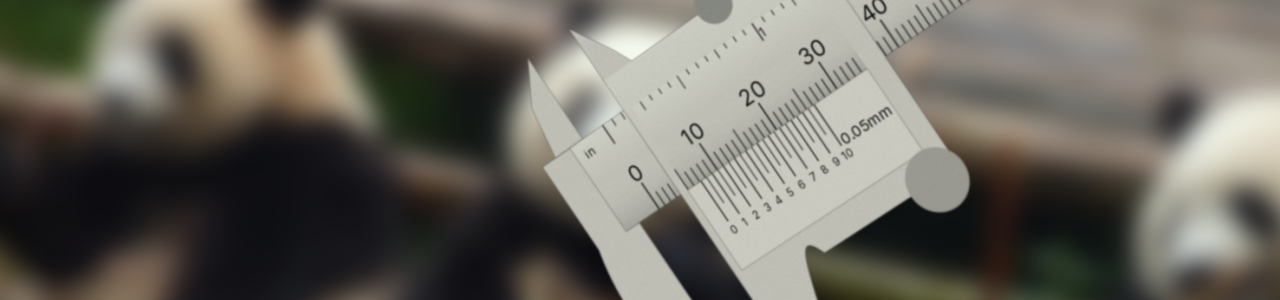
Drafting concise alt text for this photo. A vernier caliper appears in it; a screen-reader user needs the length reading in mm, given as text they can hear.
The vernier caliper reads 7.2 mm
